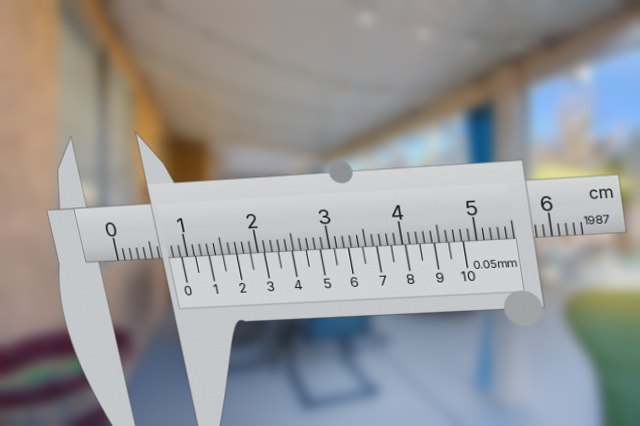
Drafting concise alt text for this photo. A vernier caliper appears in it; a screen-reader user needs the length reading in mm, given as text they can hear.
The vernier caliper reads 9.2 mm
